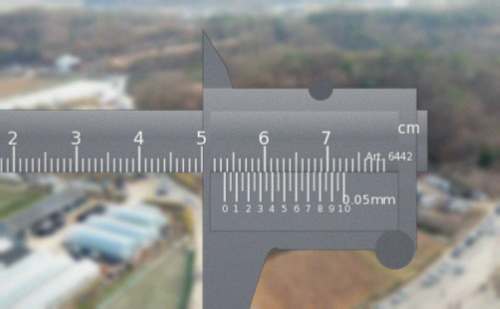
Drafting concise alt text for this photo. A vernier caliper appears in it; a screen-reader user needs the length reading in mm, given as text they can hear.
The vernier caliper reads 53.6 mm
